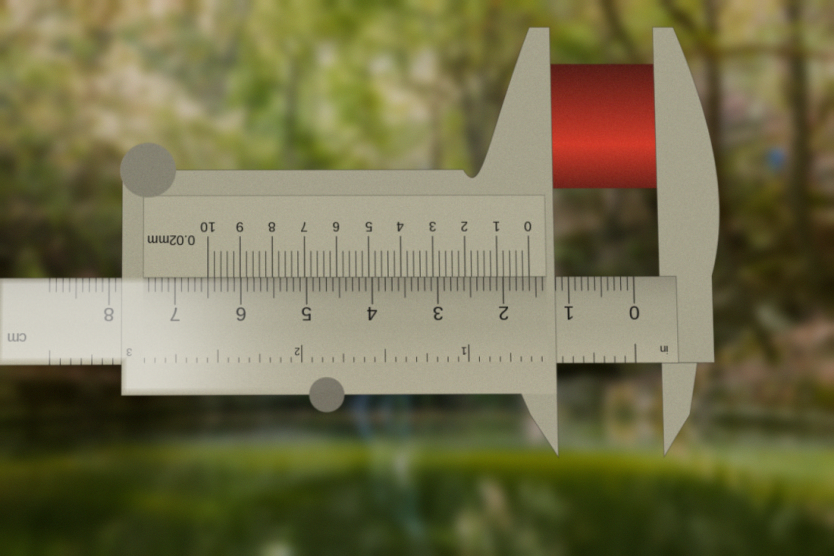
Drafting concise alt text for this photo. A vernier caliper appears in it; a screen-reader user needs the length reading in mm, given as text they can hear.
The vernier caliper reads 16.0 mm
